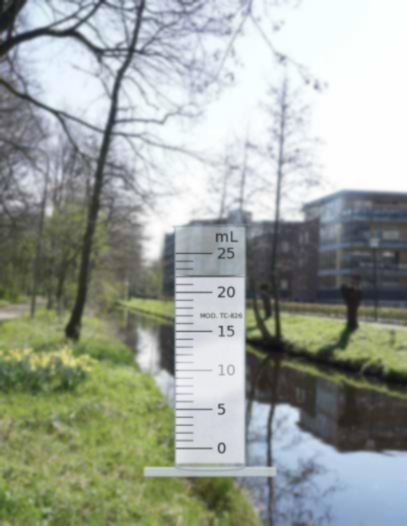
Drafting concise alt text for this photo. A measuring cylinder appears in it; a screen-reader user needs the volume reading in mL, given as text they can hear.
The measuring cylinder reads 22 mL
